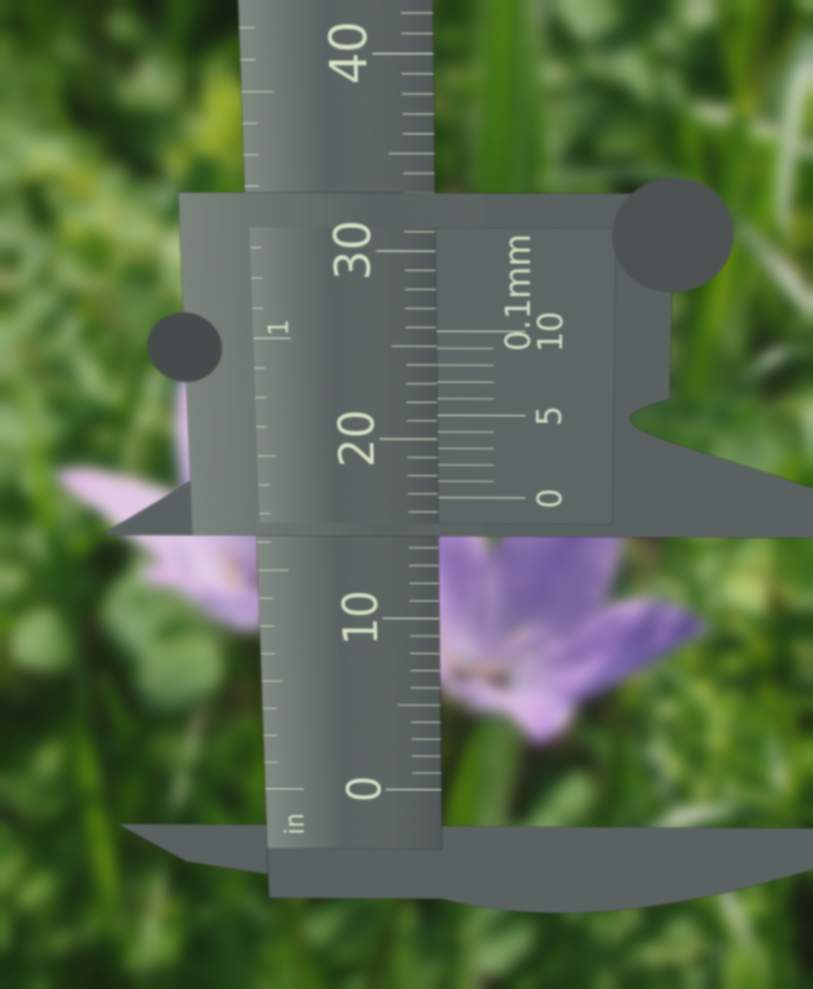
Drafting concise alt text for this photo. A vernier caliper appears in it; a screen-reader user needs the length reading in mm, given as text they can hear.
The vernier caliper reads 16.8 mm
